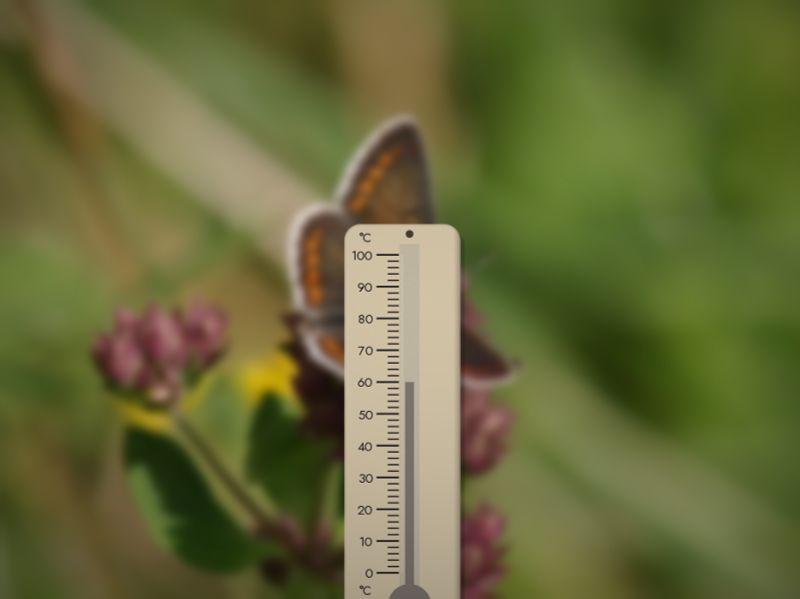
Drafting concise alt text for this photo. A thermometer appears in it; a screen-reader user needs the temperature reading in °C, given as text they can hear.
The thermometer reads 60 °C
